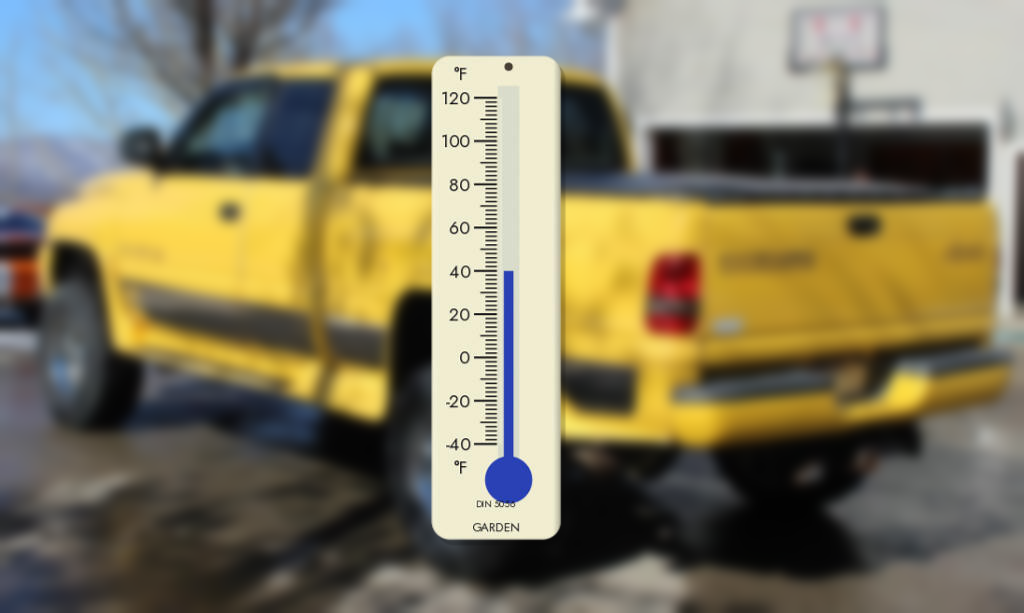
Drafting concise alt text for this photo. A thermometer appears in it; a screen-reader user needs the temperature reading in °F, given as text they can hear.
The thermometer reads 40 °F
